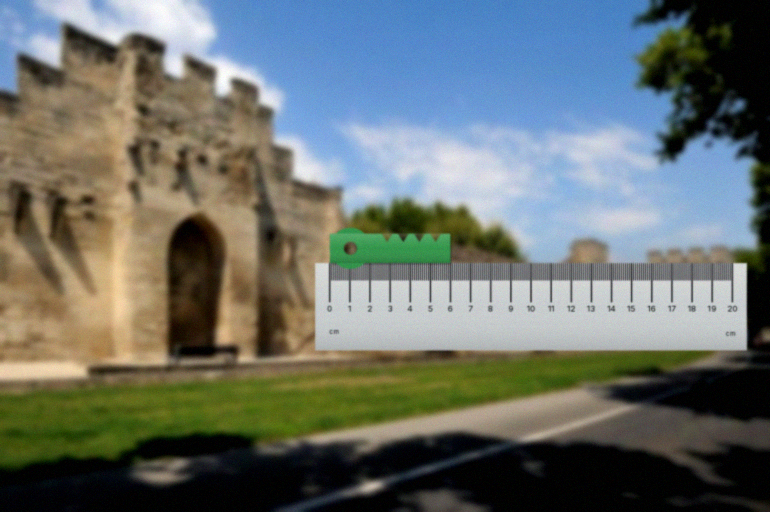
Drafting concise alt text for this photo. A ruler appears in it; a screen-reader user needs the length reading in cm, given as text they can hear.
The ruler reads 6 cm
